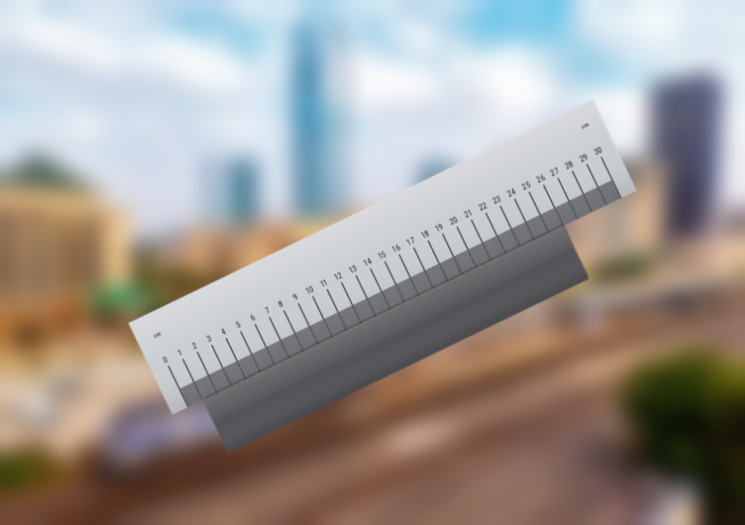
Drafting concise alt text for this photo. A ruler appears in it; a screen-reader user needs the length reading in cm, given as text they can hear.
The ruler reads 25 cm
